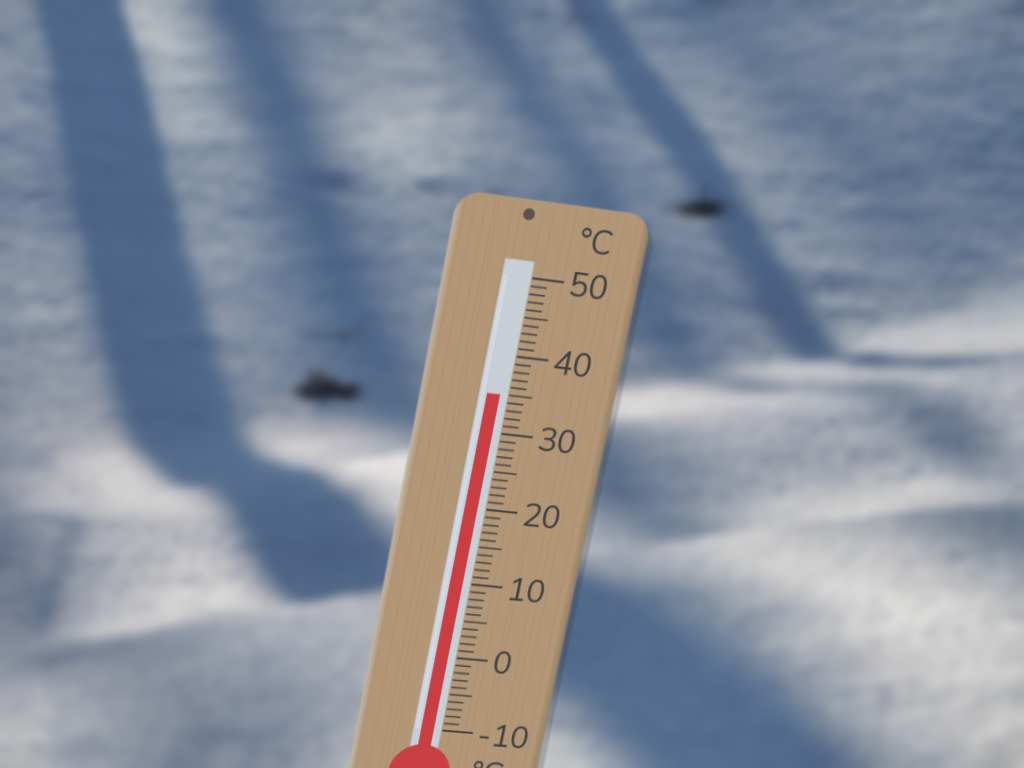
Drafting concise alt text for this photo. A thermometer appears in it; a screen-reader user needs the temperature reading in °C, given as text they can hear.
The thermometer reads 35 °C
